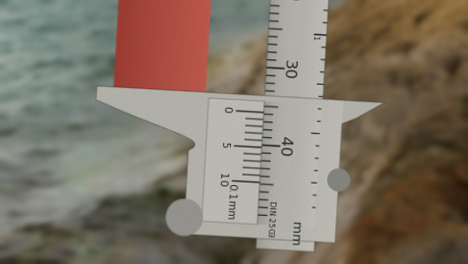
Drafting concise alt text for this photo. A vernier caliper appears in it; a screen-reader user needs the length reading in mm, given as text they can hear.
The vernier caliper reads 35.8 mm
